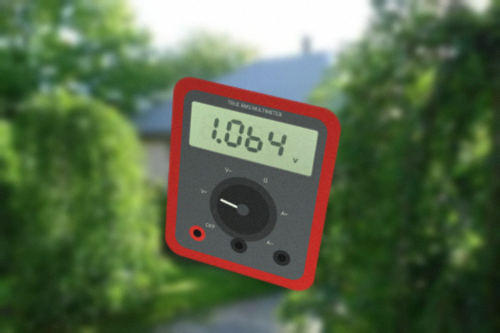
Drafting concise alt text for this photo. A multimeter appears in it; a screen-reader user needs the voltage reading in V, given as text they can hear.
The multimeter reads 1.064 V
